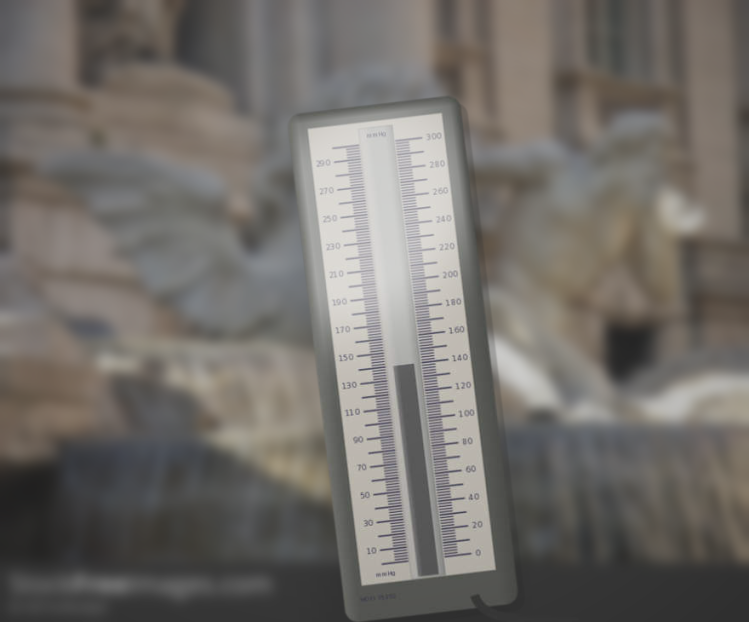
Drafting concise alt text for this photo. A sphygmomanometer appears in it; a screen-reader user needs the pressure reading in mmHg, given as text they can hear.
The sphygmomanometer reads 140 mmHg
